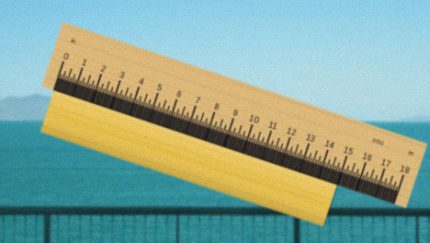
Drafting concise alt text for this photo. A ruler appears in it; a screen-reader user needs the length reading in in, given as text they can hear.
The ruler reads 15 in
